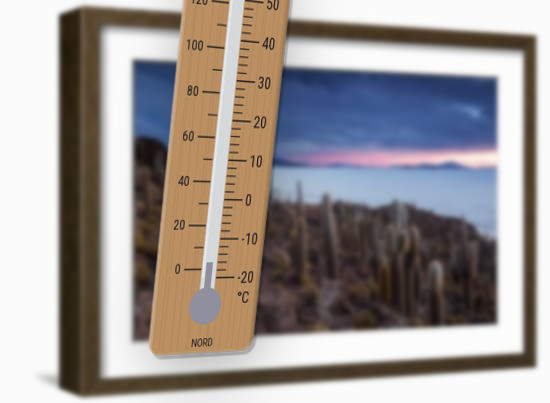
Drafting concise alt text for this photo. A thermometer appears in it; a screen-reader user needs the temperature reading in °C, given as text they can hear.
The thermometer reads -16 °C
